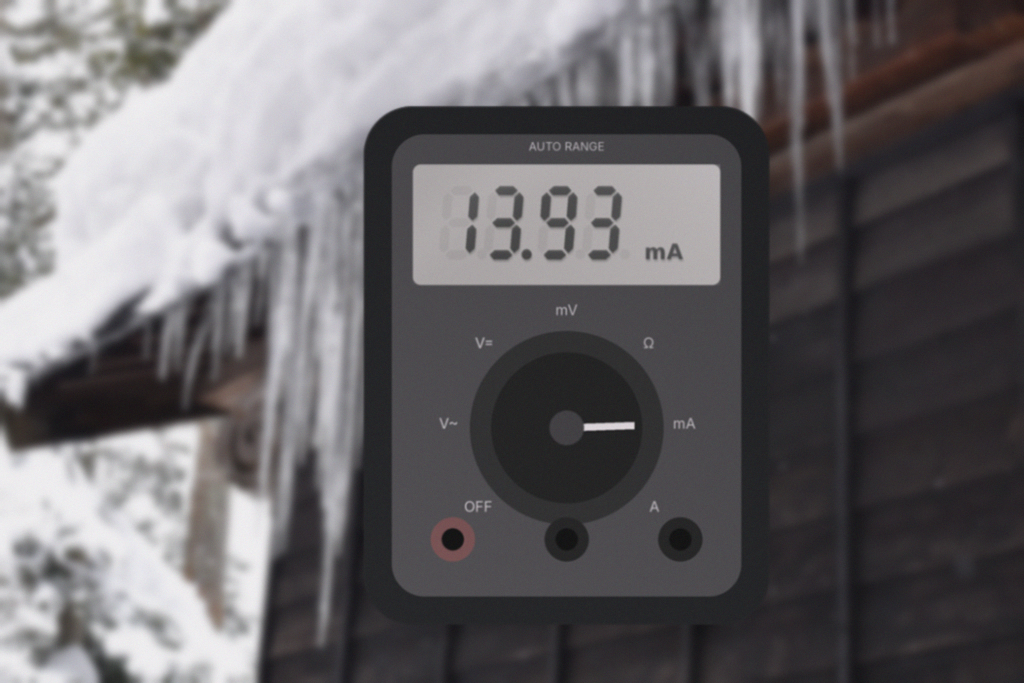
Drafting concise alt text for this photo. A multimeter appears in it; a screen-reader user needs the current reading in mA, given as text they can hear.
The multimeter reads 13.93 mA
